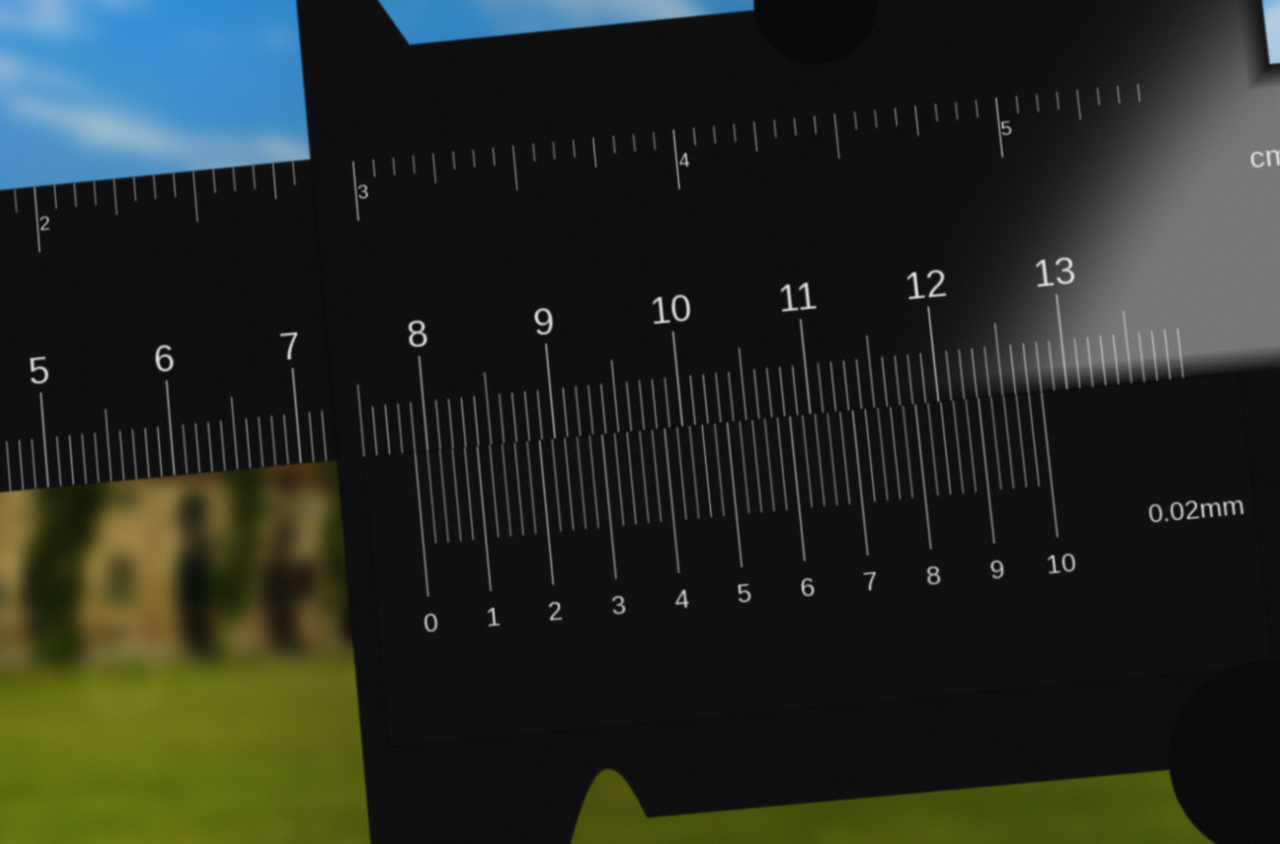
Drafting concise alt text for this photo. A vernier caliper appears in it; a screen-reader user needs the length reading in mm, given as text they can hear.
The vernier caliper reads 79.0 mm
